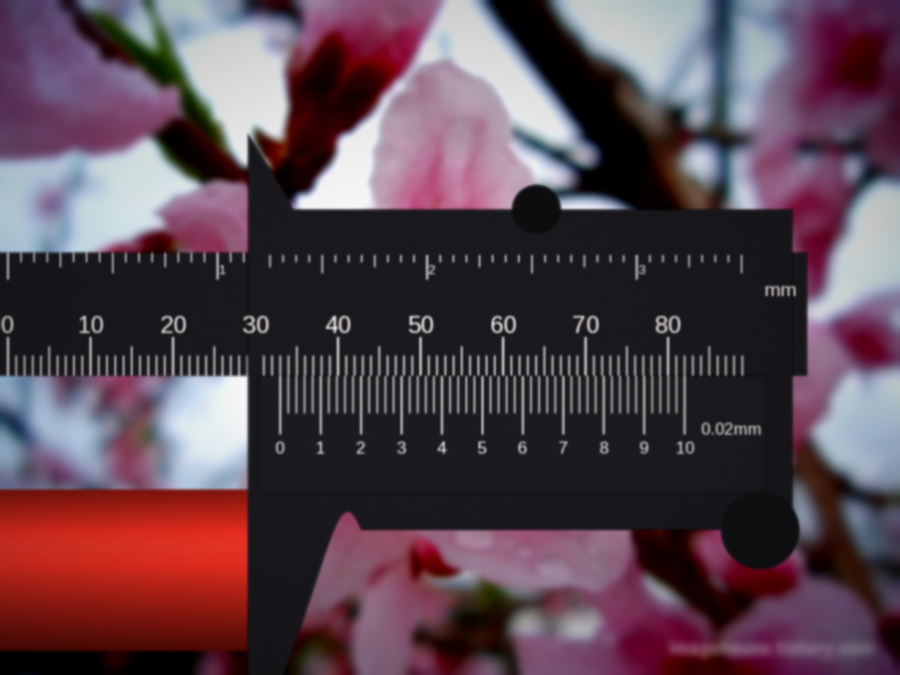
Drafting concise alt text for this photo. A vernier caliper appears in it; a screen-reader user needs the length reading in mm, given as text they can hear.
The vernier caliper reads 33.0 mm
